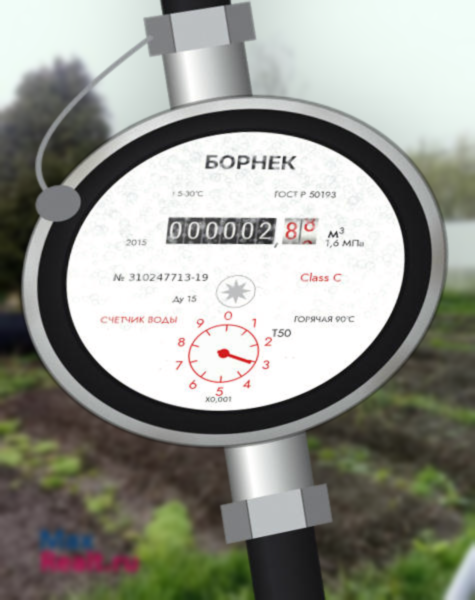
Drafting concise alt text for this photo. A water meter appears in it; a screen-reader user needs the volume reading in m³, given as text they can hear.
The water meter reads 2.883 m³
